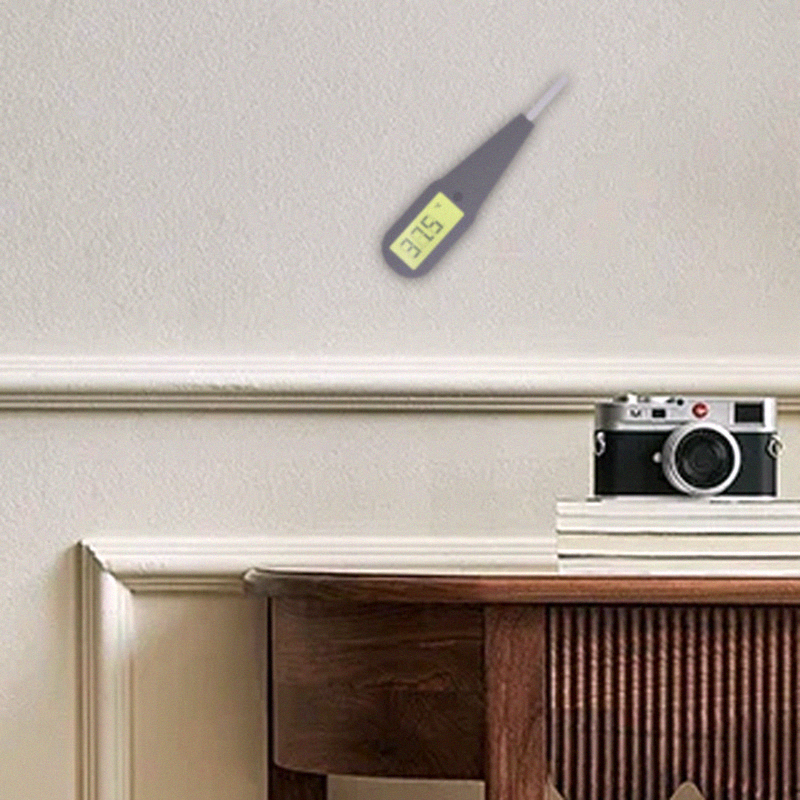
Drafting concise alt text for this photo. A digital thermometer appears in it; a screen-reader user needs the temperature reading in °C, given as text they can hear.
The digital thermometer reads 37.5 °C
